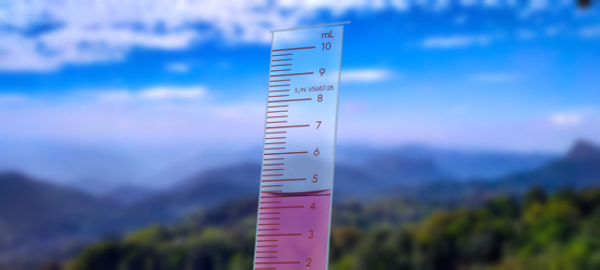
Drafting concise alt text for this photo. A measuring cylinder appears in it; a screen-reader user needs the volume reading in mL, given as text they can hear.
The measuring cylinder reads 4.4 mL
